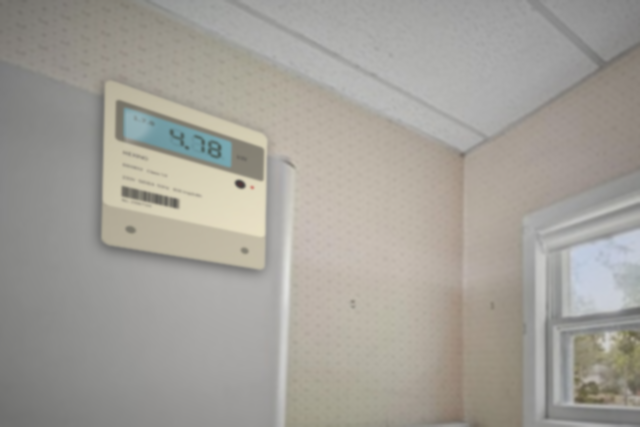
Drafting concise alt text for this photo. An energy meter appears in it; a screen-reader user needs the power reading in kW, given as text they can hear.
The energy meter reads 4.78 kW
